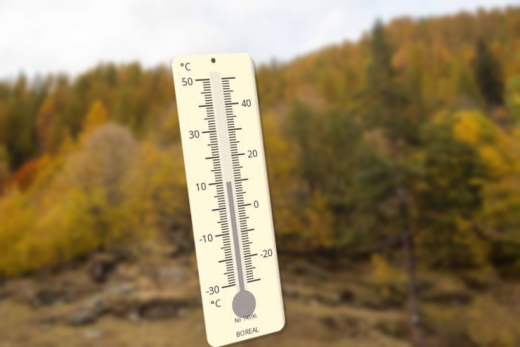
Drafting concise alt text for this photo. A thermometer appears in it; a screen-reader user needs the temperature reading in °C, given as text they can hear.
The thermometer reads 10 °C
